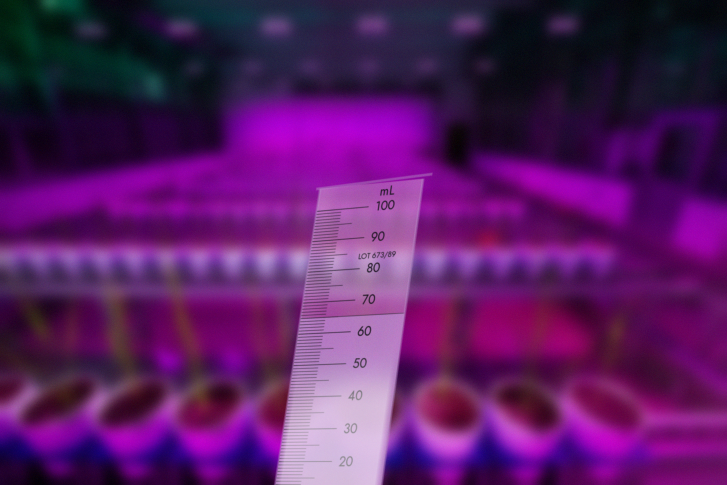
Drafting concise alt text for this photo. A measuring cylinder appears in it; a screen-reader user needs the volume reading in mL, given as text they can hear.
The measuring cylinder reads 65 mL
